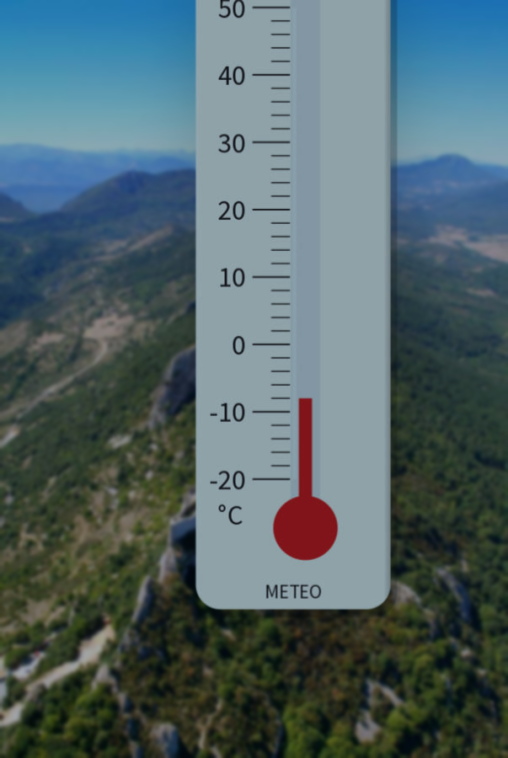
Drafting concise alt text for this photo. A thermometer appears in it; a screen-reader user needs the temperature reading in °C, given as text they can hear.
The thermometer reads -8 °C
